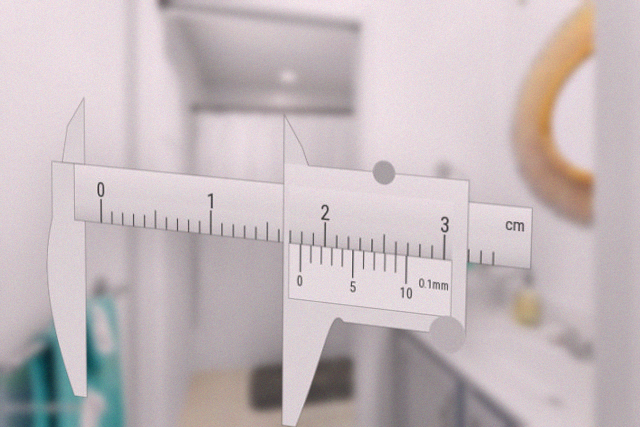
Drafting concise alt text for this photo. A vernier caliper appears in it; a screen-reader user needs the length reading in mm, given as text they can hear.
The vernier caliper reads 17.9 mm
